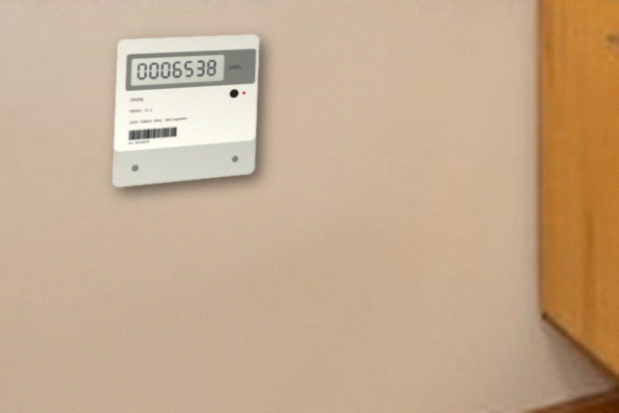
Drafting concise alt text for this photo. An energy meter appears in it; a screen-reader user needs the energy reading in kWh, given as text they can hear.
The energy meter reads 6538 kWh
